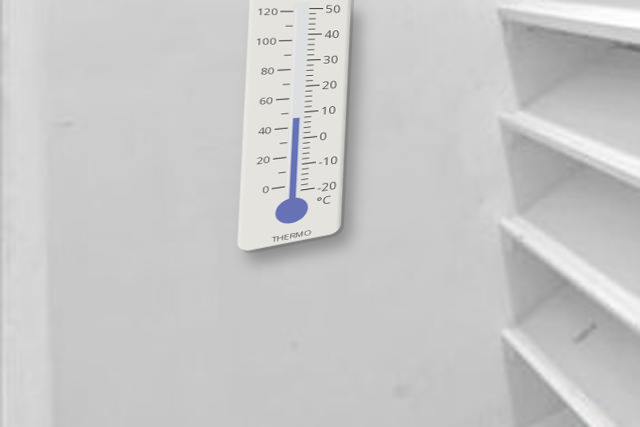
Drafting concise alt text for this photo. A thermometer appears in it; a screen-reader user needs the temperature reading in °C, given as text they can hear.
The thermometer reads 8 °C
